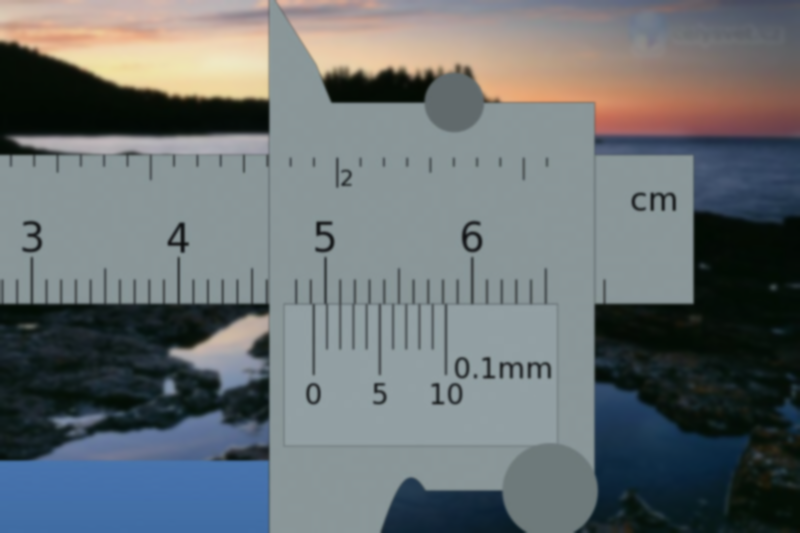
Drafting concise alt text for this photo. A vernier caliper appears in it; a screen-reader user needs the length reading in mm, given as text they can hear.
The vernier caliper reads 49.2 mm
